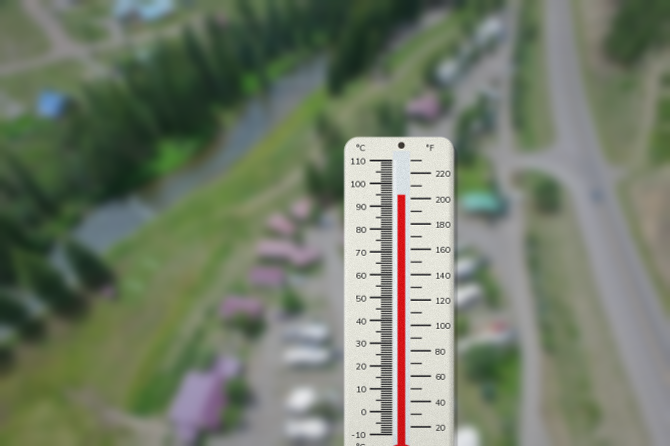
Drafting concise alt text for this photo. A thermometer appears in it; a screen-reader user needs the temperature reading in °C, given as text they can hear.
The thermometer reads 95 °C
